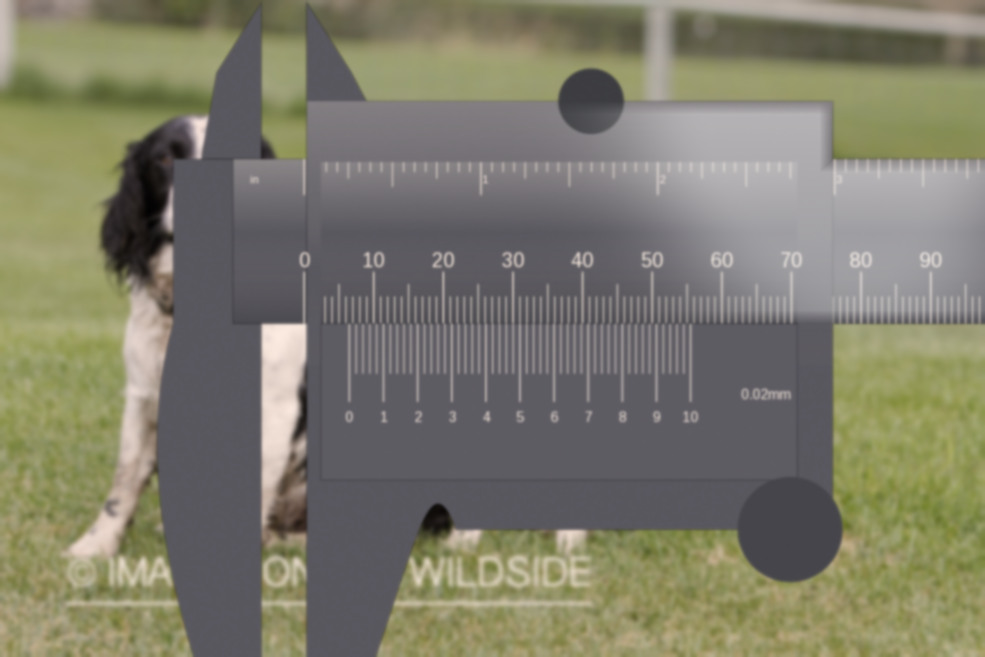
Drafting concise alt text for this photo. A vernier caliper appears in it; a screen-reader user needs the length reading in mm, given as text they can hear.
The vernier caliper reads 6.5 mm
